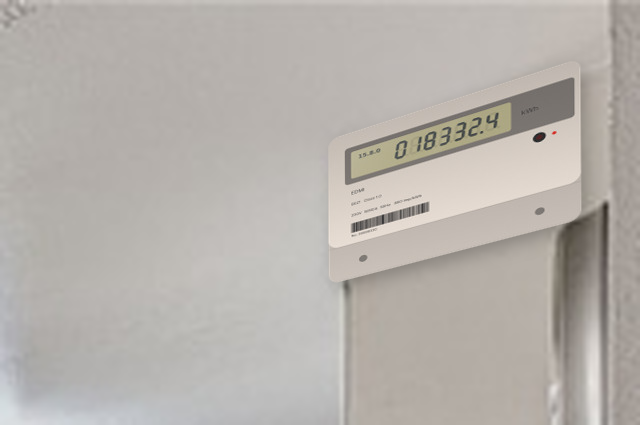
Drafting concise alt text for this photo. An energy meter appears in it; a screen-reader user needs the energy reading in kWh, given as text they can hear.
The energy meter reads 18332.4 kWh
